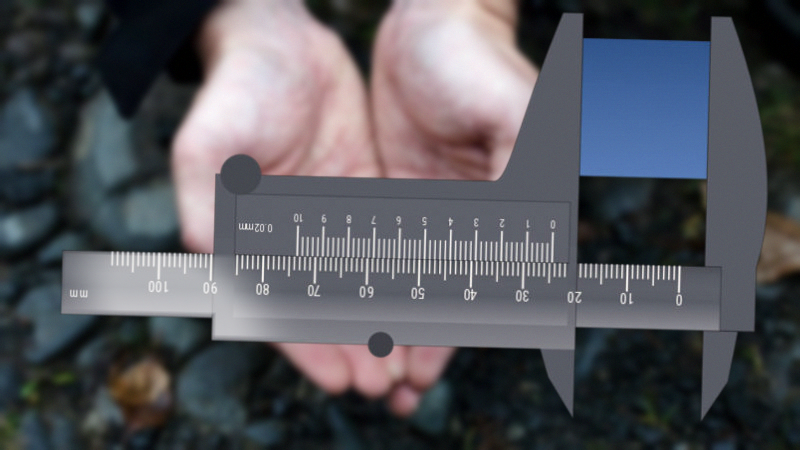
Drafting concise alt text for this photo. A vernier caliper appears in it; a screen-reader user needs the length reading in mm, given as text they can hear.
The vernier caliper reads 24.5 mm
